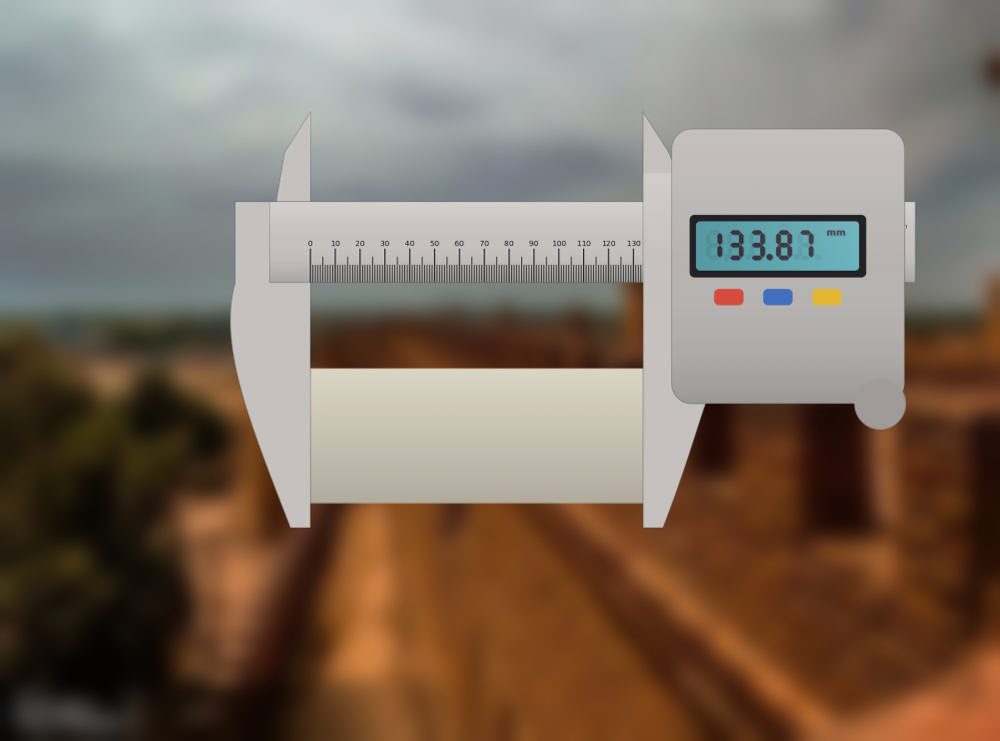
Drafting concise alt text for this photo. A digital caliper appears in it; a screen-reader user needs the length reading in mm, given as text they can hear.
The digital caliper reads 133.87 mm
